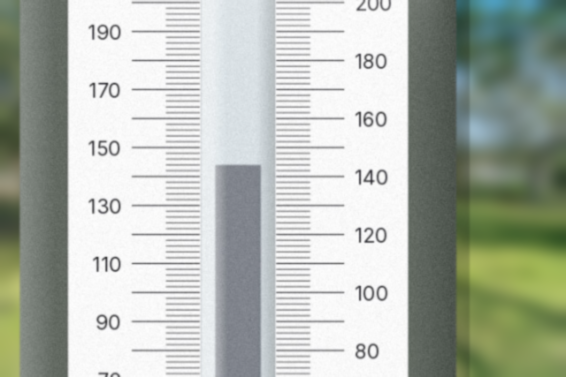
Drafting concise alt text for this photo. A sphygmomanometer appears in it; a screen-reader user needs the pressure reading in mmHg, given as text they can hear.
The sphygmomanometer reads 144 mmHg
